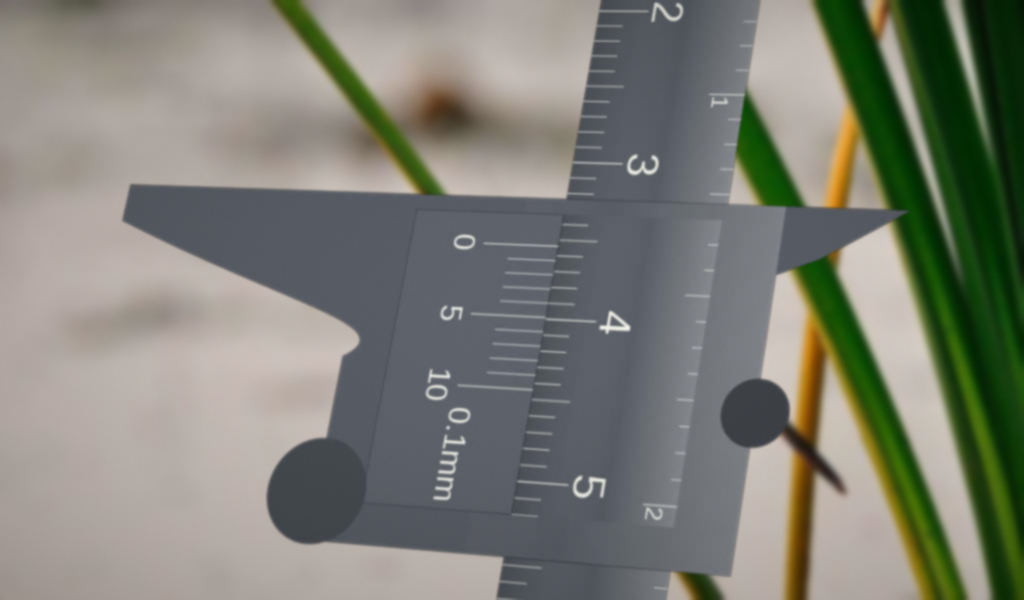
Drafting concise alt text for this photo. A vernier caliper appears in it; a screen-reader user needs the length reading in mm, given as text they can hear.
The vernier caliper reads 35.4 mm
